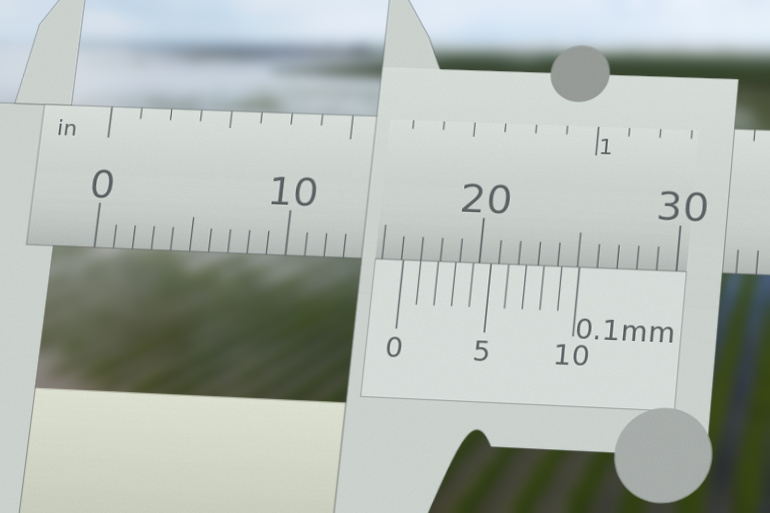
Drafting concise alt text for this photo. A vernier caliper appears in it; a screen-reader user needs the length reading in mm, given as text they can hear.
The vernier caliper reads 16.1 mm
